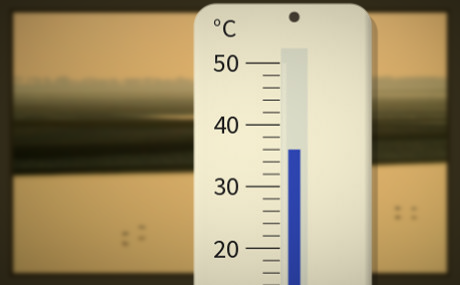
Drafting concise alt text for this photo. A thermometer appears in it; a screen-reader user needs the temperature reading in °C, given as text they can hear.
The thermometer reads 36 °C
